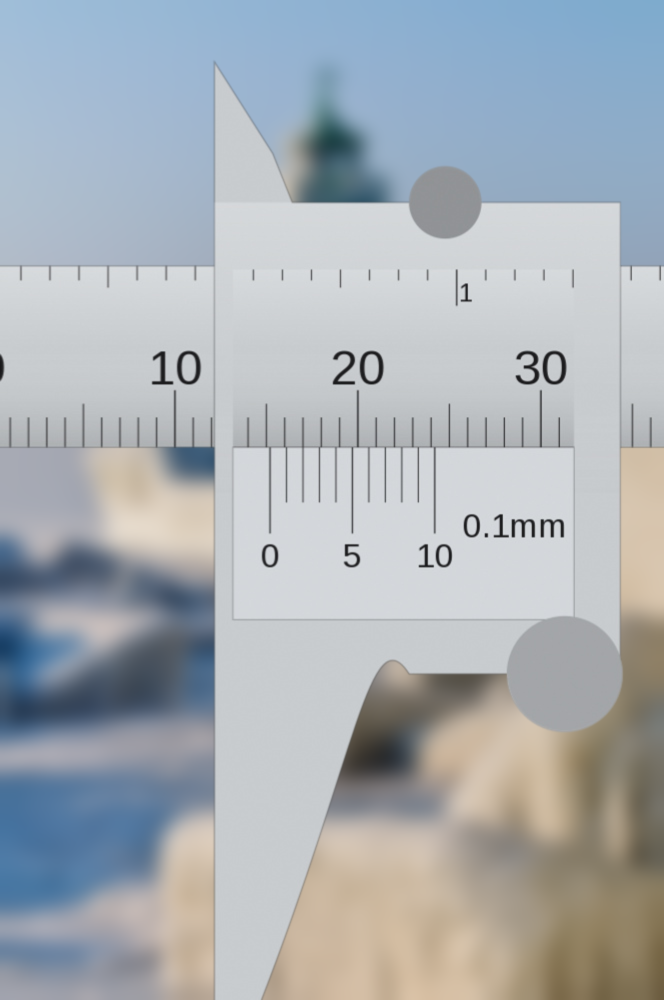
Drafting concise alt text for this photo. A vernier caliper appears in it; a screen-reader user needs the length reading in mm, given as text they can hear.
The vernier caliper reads 15.2 mm
